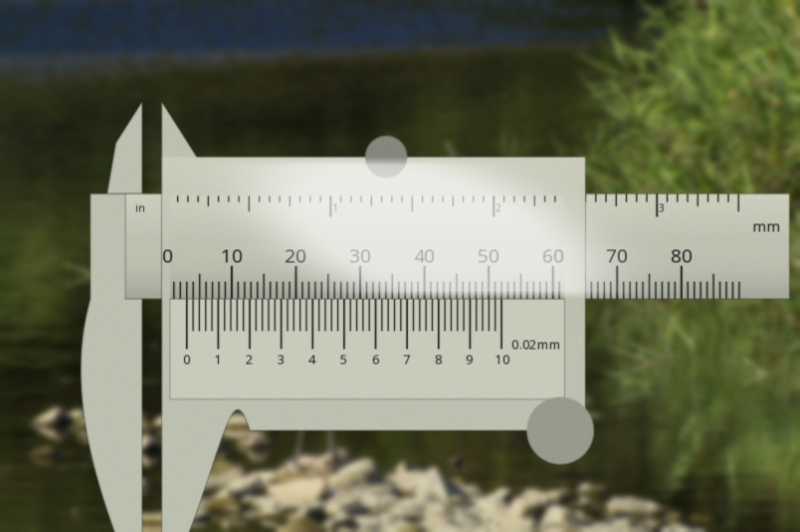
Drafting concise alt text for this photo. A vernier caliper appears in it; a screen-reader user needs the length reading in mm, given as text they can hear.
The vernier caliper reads 3.0 mm
